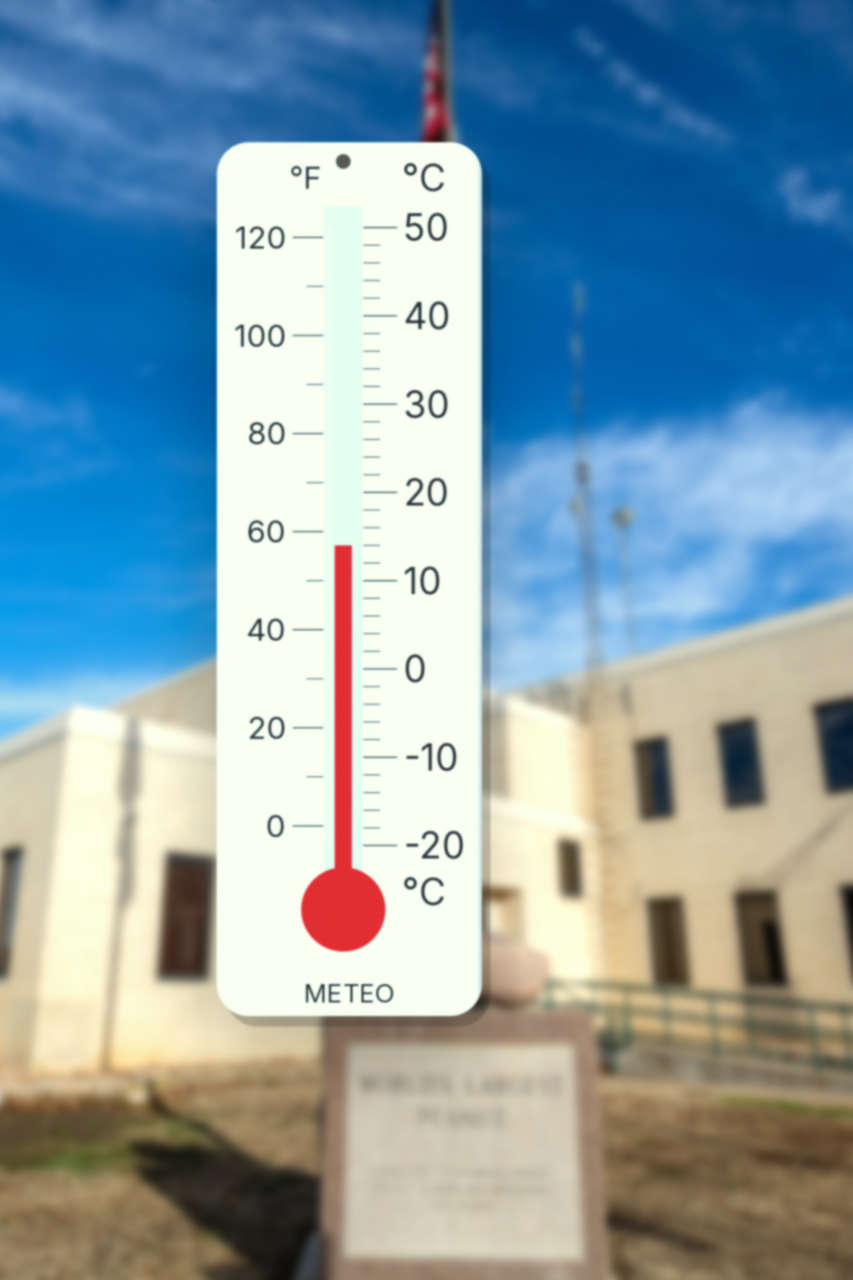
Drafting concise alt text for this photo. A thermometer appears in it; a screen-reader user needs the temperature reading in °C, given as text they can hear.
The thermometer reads 14 °C
